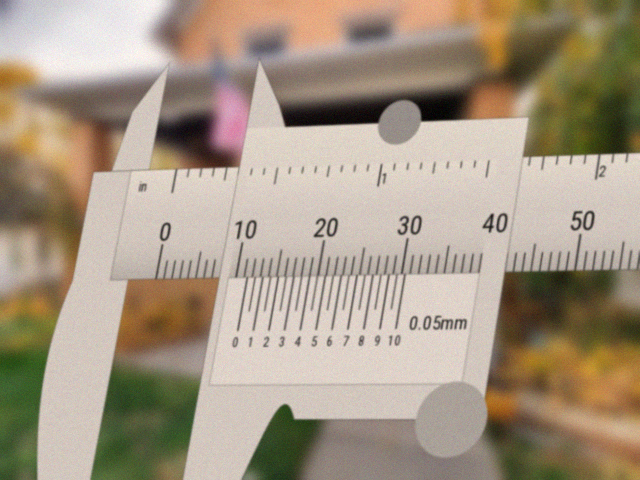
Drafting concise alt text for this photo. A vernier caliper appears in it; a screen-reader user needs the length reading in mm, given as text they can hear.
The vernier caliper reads 11.4 mm
